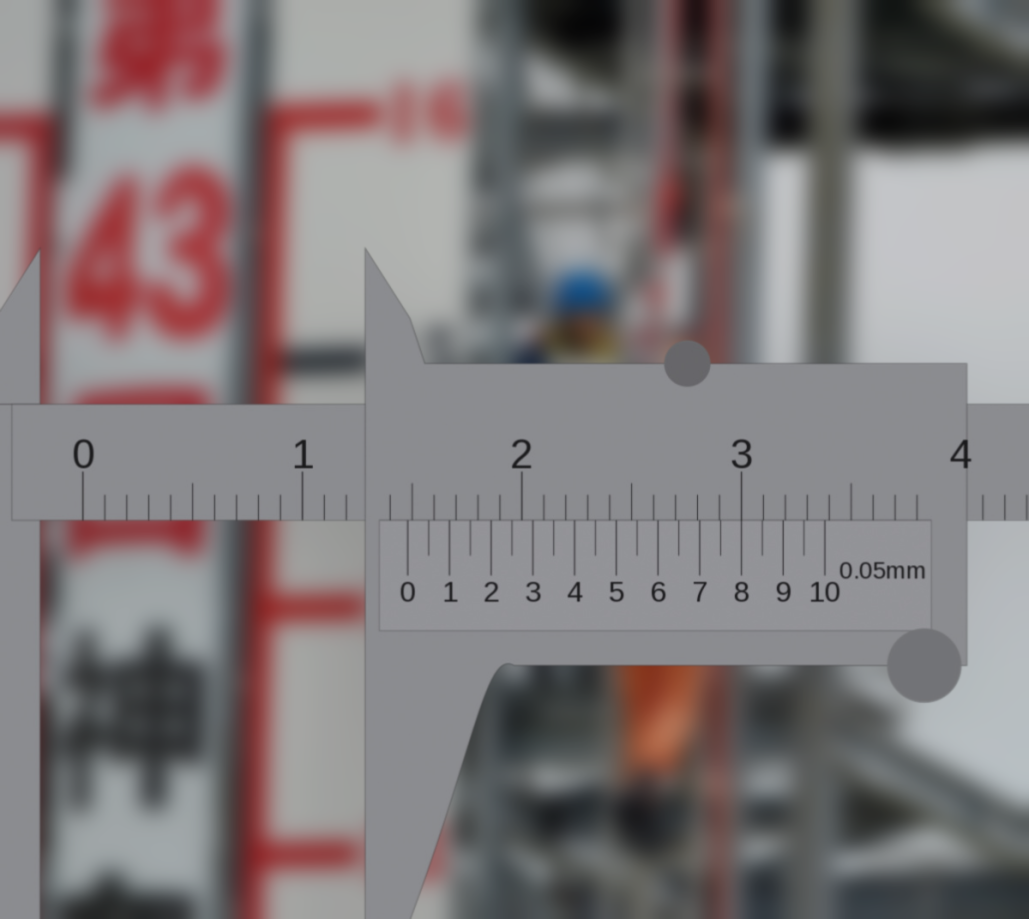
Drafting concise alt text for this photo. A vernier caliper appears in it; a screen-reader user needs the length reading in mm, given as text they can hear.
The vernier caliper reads 14.8 mm
